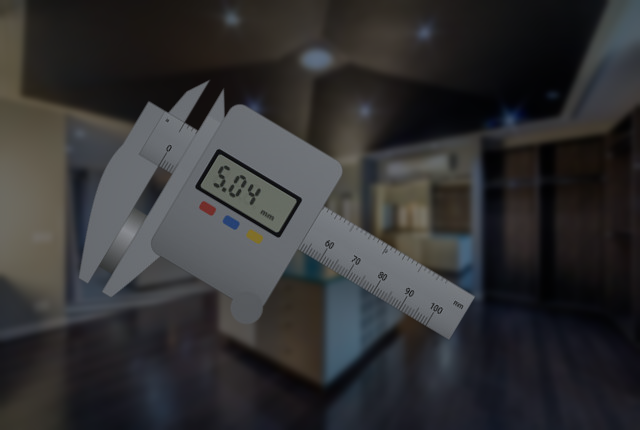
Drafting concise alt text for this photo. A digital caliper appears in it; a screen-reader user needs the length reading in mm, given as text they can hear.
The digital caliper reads 5.04 mm
